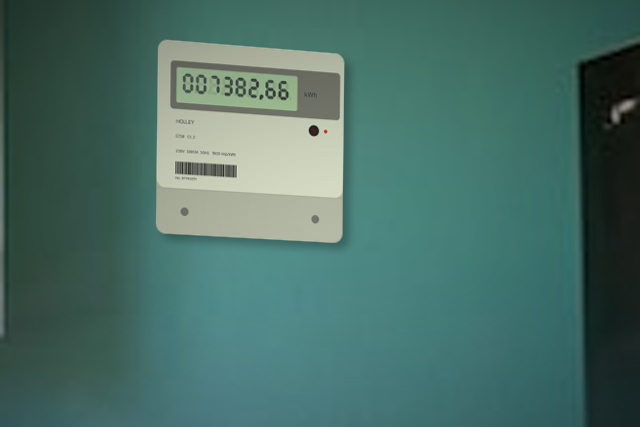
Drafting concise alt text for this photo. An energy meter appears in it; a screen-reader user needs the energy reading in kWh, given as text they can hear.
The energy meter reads 7382.66 kWh
